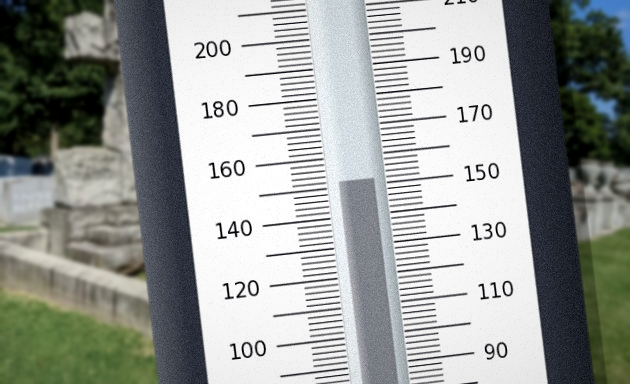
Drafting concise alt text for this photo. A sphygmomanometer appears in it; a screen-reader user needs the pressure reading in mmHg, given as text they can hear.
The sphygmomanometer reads 152 mmHg
